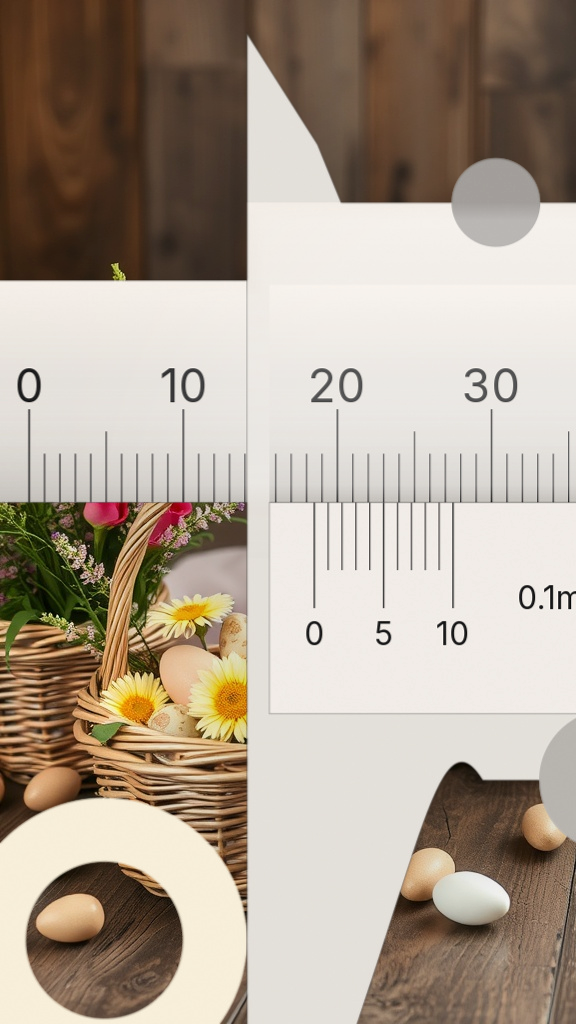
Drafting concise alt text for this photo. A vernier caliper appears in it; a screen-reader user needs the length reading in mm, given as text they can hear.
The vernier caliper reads 18.5 mm
